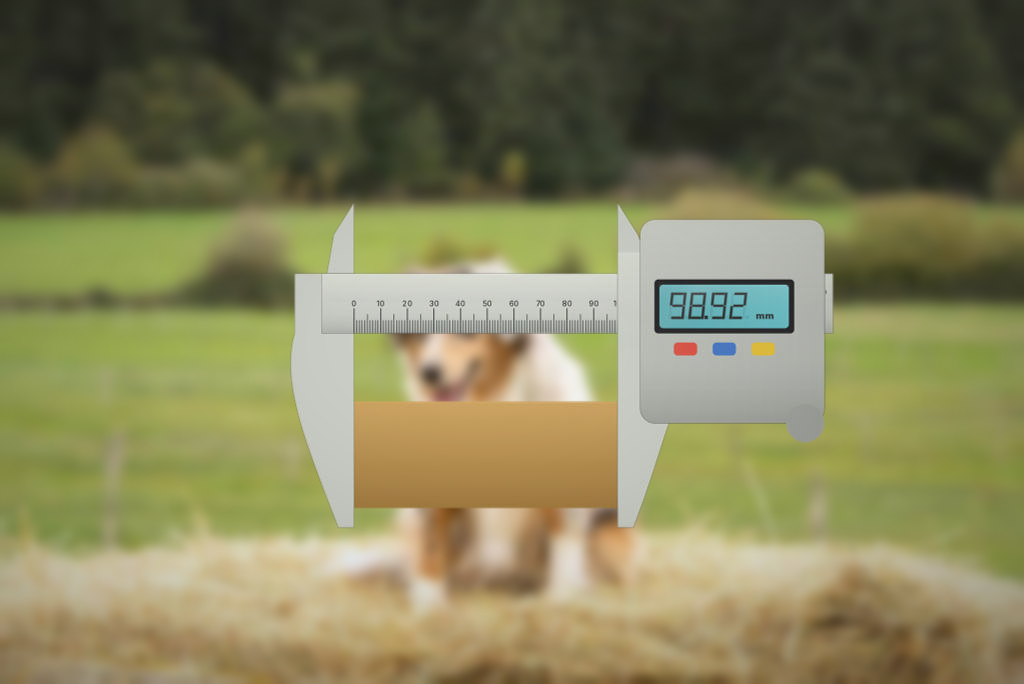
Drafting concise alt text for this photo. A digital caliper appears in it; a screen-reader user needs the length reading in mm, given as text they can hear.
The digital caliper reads 98.92 mm
